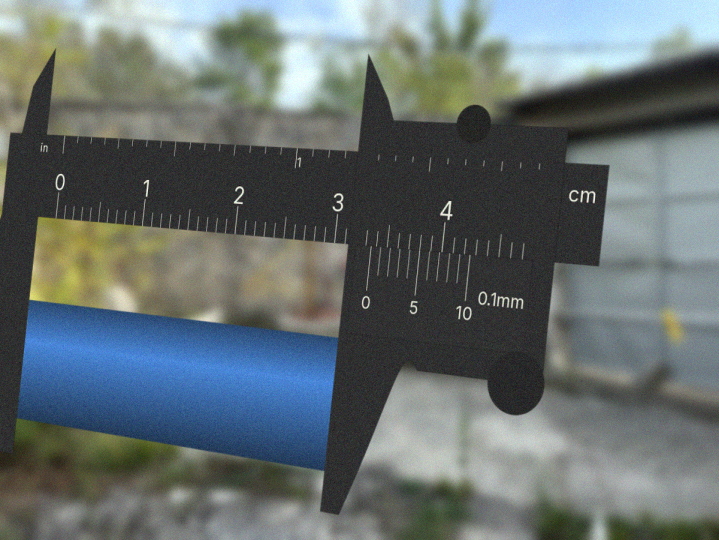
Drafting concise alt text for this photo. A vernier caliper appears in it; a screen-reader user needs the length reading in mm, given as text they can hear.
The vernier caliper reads 33.5 mm
